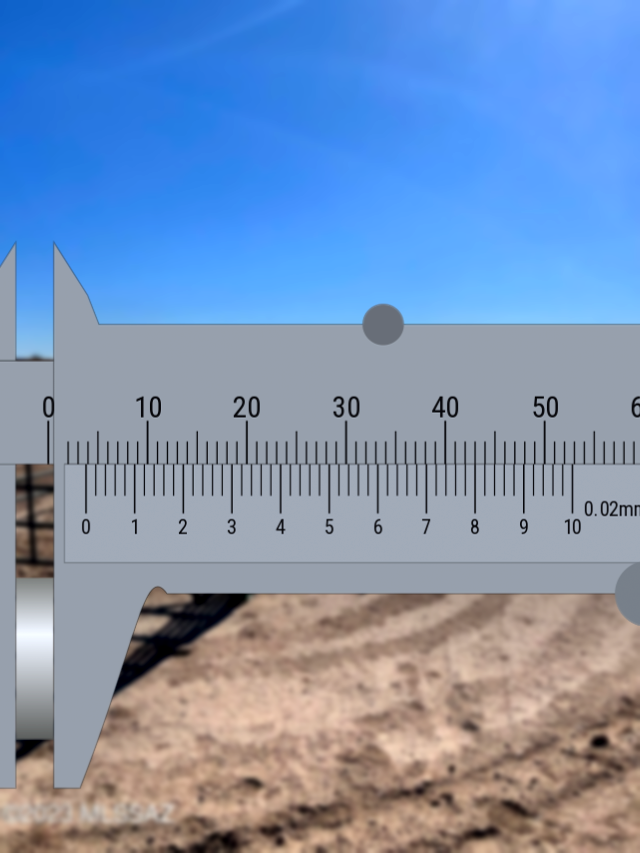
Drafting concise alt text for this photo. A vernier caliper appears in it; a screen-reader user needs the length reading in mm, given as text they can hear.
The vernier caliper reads 3.8 mm
